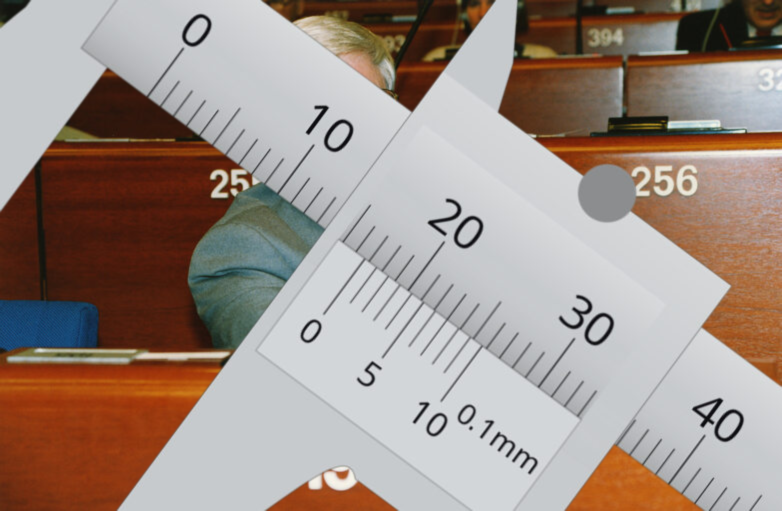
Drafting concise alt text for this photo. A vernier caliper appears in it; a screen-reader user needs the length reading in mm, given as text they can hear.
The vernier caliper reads 16.7 mm
